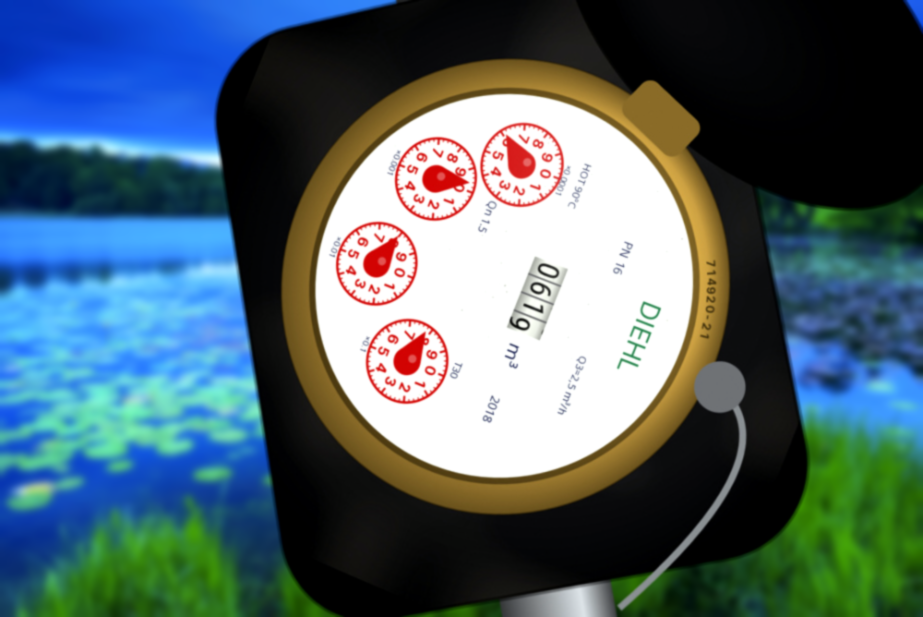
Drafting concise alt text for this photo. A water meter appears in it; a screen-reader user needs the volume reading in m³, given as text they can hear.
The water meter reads 618.7796 m³
